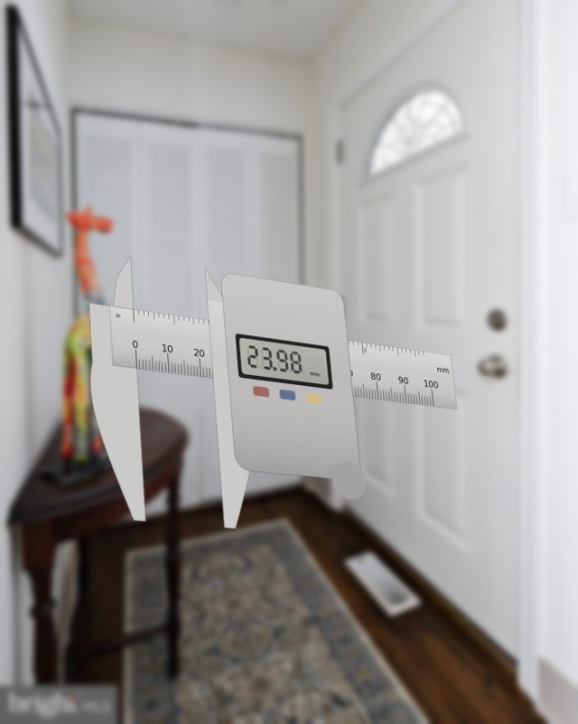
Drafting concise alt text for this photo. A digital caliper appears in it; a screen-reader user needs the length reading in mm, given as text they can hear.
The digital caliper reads 23.98 mm
